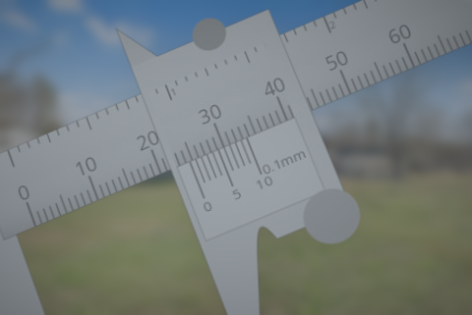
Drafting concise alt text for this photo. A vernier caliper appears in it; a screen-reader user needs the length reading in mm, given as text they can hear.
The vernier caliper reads 24.6 mm
